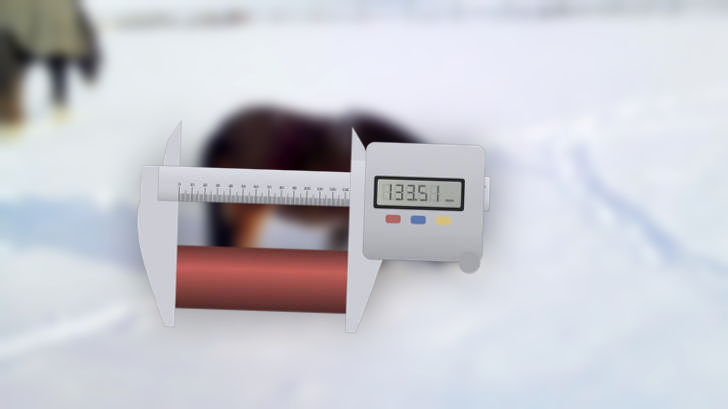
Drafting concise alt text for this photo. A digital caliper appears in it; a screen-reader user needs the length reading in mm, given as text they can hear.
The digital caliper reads 133.51 mm
